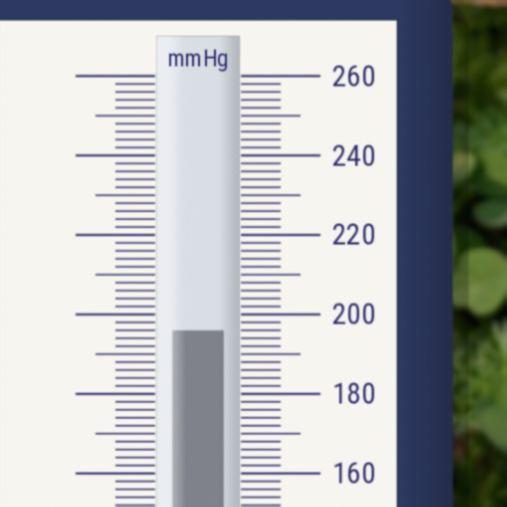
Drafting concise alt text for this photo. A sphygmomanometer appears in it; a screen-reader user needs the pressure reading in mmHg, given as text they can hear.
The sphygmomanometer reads 196 mmHg
